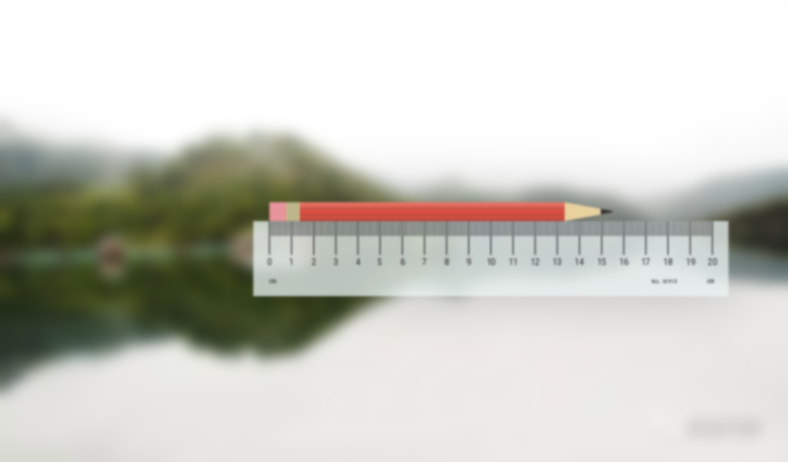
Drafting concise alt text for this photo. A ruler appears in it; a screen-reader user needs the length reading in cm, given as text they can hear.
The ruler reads 15.5 cm
